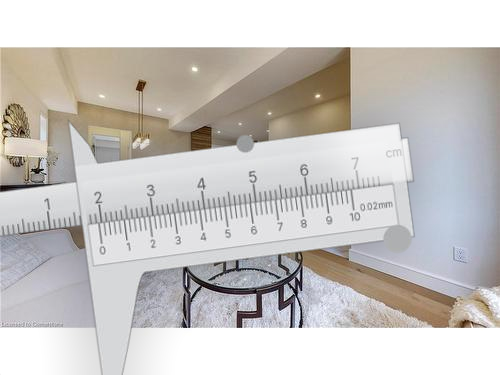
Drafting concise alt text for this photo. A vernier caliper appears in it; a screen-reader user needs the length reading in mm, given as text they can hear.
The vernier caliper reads 19.5 mm
